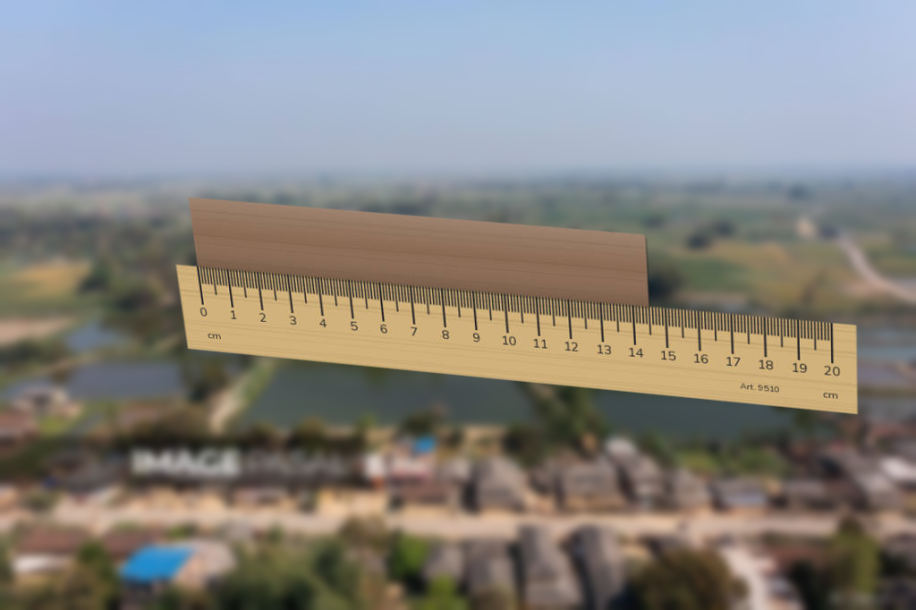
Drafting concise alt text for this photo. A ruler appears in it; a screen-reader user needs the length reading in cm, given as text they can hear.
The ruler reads 14.5 cm
